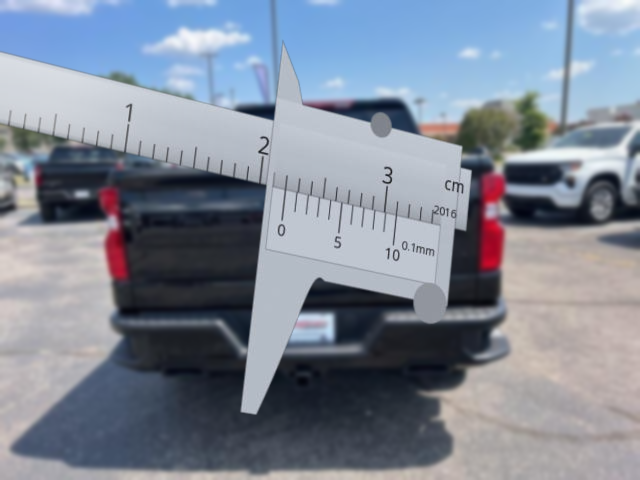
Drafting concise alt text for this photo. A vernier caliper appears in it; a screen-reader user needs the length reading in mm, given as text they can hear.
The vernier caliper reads 22.0 mm
